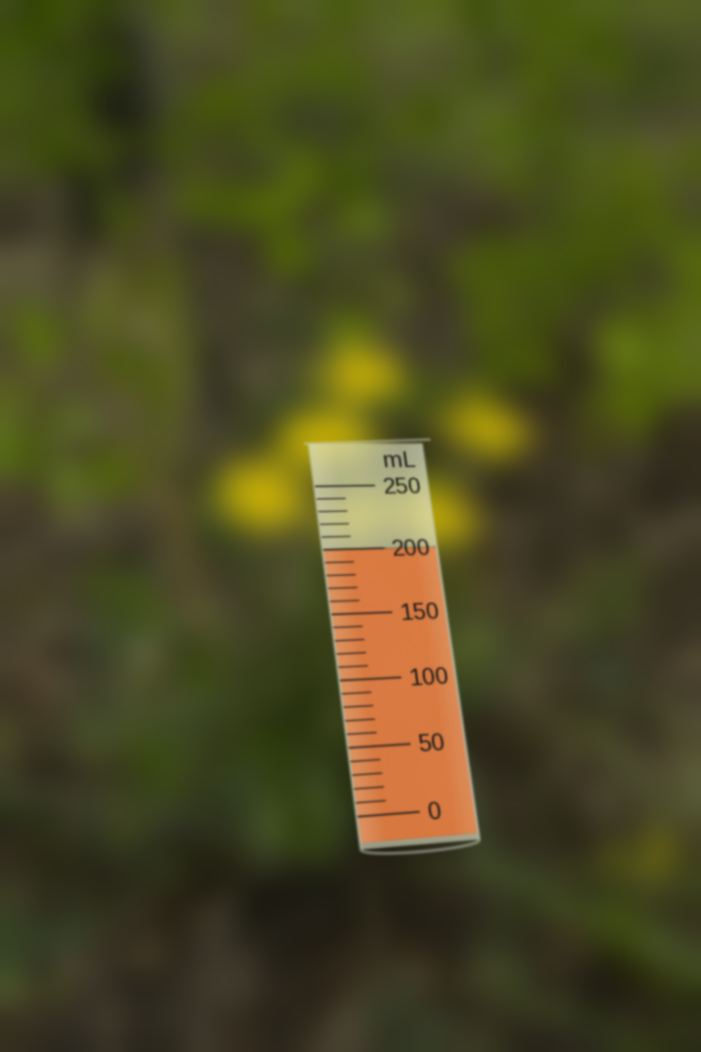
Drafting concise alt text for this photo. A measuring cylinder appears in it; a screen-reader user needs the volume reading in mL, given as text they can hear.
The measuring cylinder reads 200 mL
